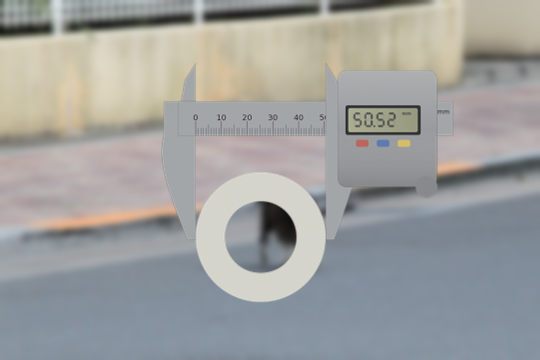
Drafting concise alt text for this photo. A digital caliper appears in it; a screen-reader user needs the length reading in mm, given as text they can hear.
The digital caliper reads 50.52 mm
